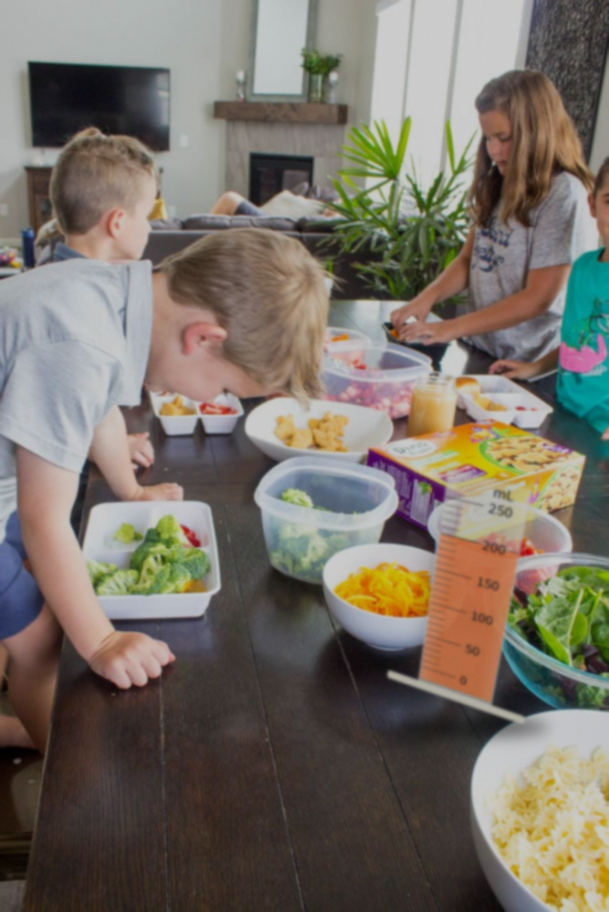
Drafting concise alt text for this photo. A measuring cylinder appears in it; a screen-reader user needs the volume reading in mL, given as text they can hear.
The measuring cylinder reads 200 mL
